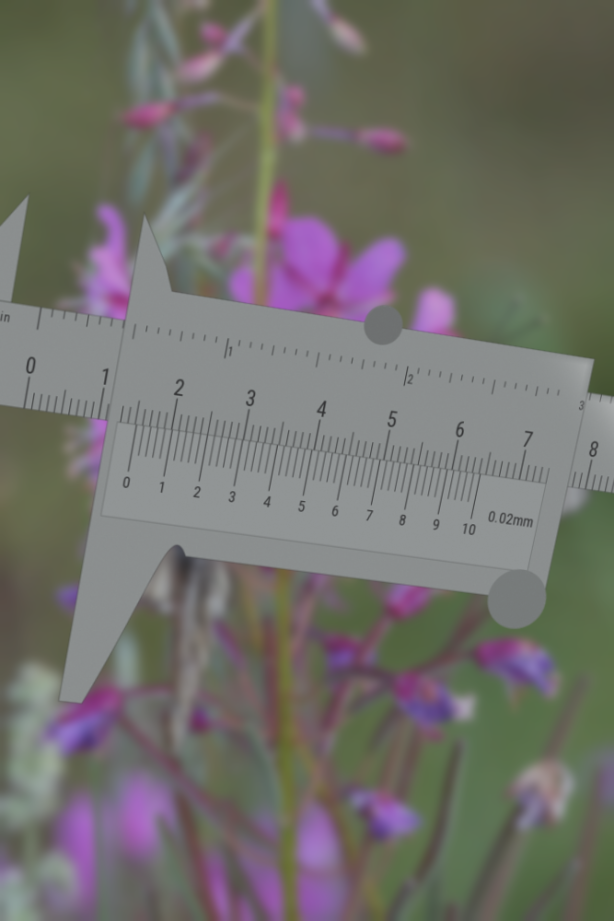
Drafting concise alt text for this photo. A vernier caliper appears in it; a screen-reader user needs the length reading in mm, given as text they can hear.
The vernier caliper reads 15.2 mm
